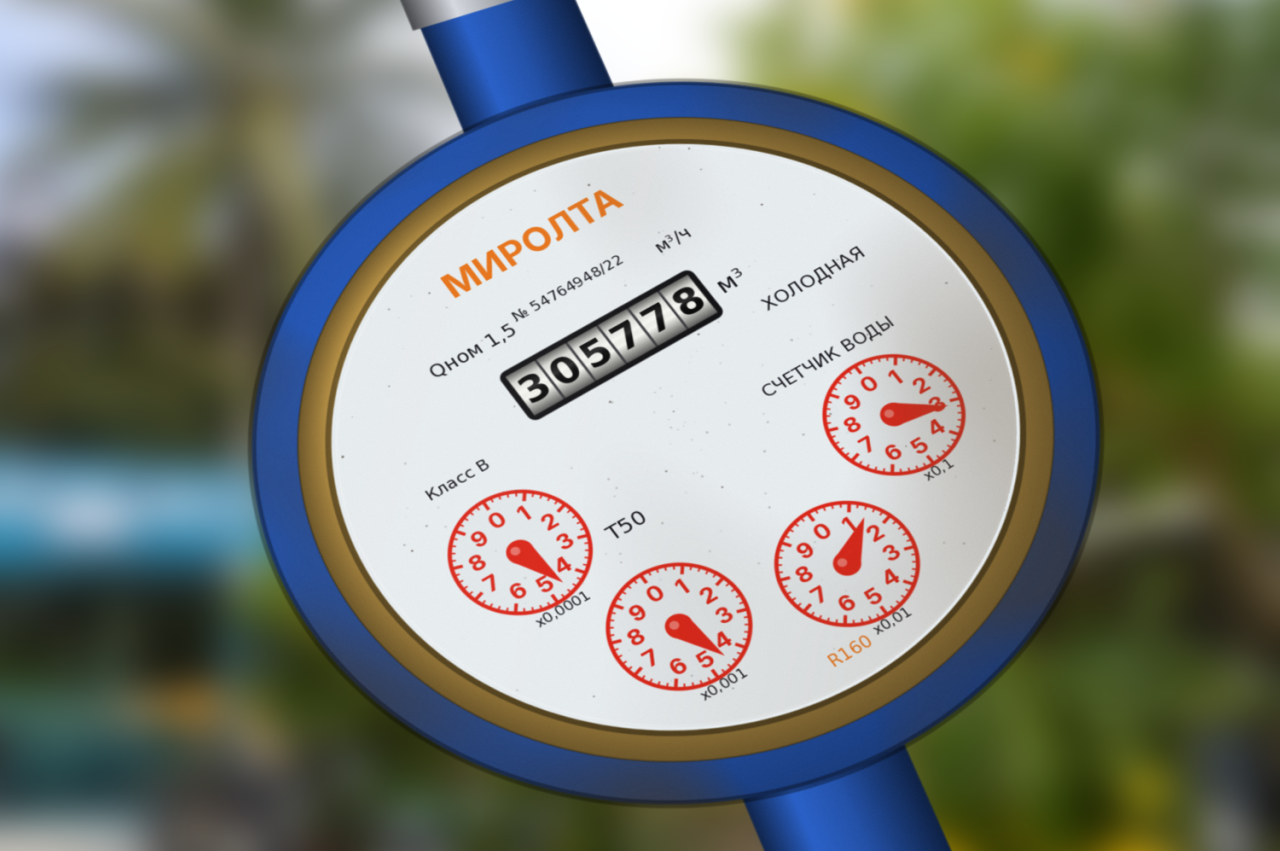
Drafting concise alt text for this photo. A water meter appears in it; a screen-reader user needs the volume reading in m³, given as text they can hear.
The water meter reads 305778.3144 m³
